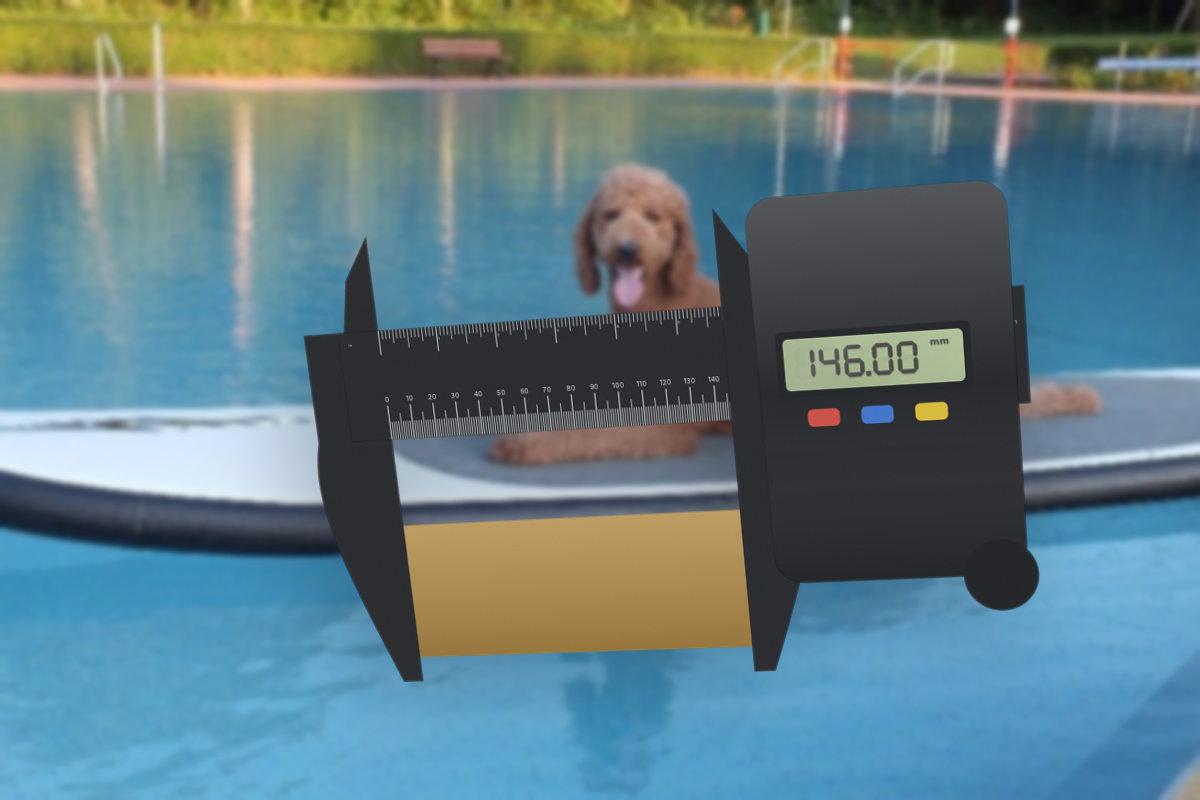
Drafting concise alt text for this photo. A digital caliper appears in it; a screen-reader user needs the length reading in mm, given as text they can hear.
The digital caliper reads 146.00 mm
